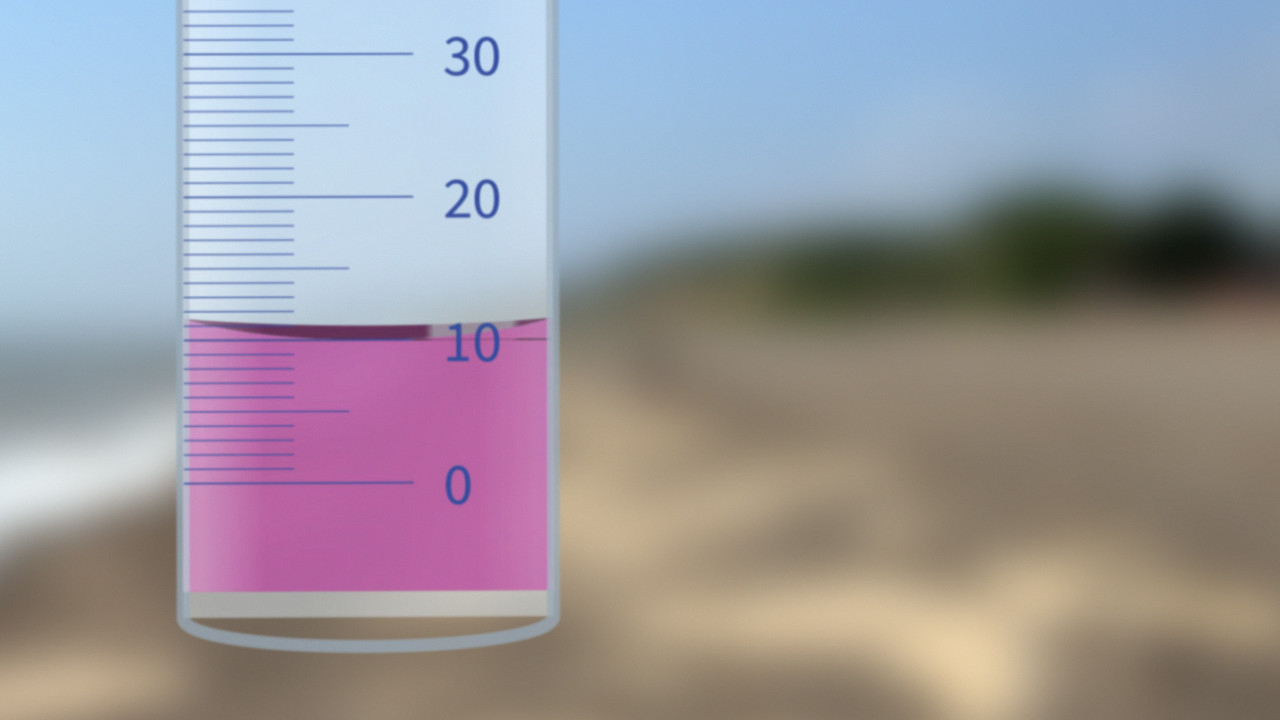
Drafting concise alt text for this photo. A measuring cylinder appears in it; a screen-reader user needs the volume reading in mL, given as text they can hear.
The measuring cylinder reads 10 mL
